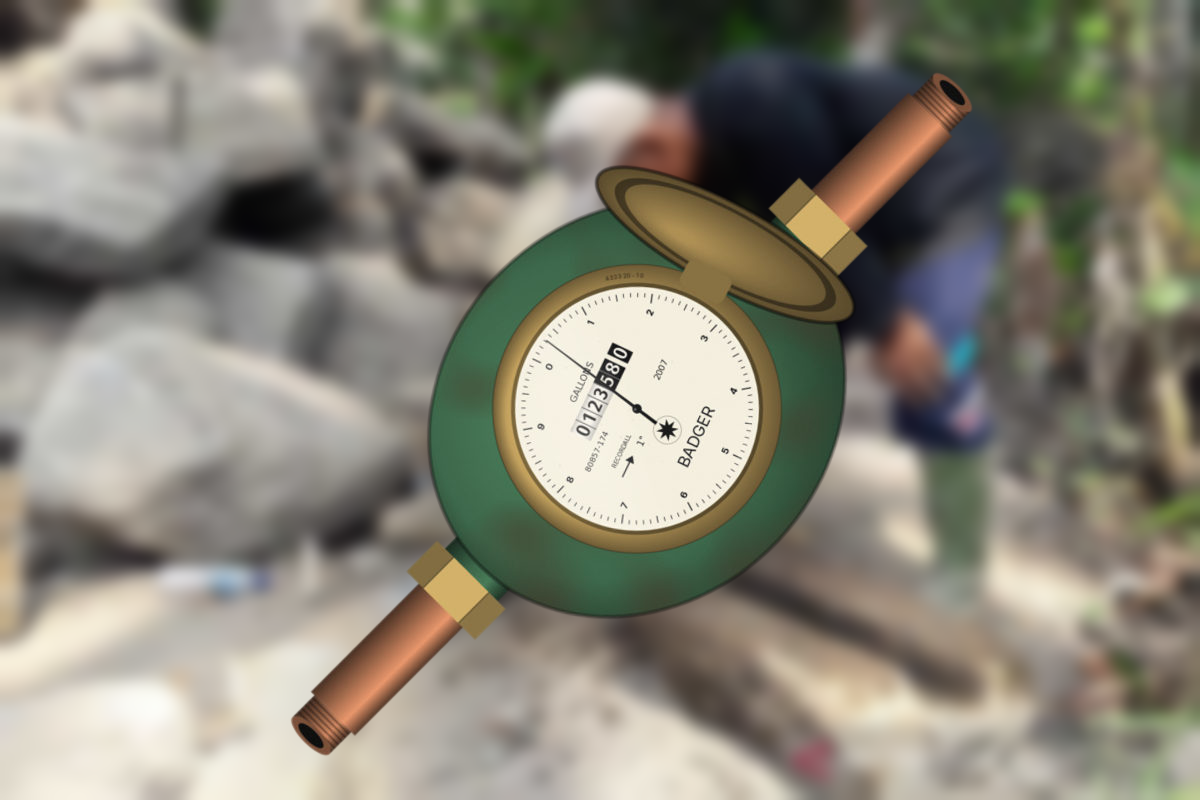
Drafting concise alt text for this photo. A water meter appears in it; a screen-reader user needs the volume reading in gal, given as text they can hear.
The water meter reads 123580.3 gal
